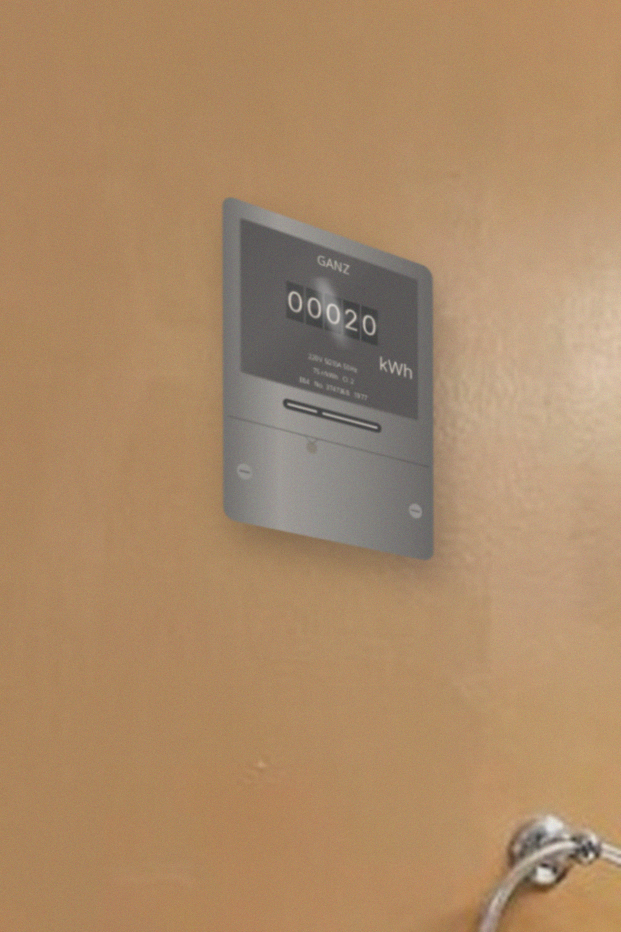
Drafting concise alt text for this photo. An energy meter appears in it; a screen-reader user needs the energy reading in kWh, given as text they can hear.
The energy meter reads 20 kWh
